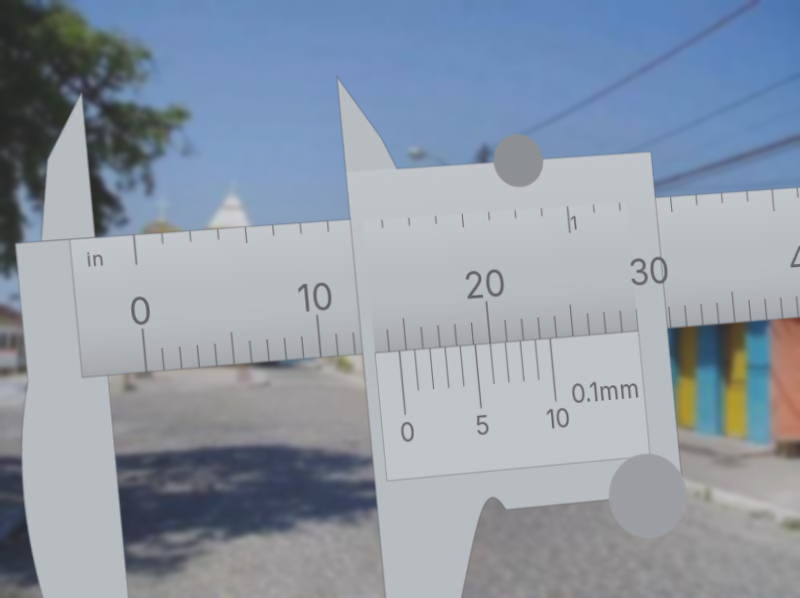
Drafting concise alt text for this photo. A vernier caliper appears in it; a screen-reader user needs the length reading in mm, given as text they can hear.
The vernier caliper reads 14.6 mm
